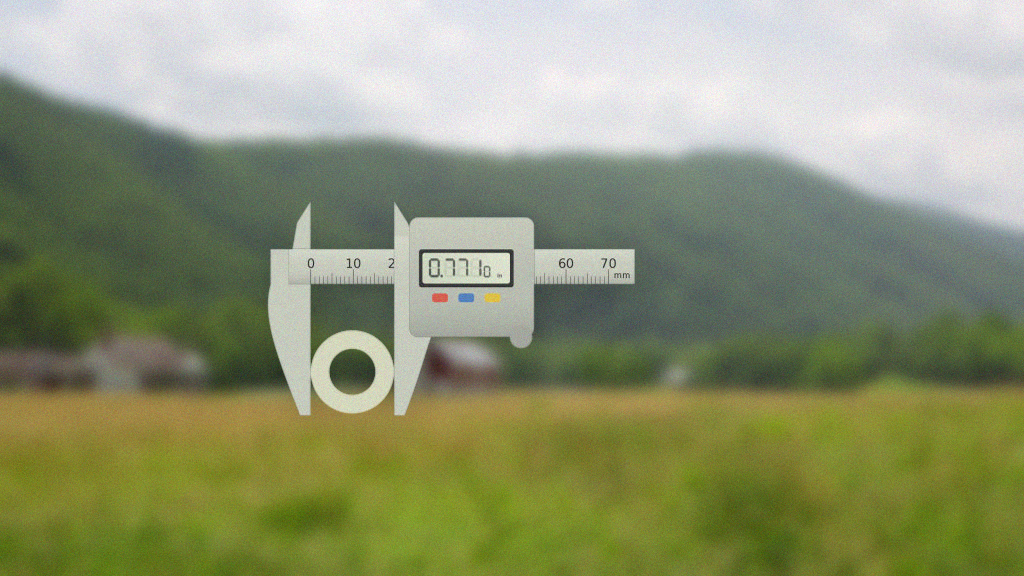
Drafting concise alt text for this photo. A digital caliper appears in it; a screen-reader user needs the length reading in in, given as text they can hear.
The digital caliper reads 0.7710 in
